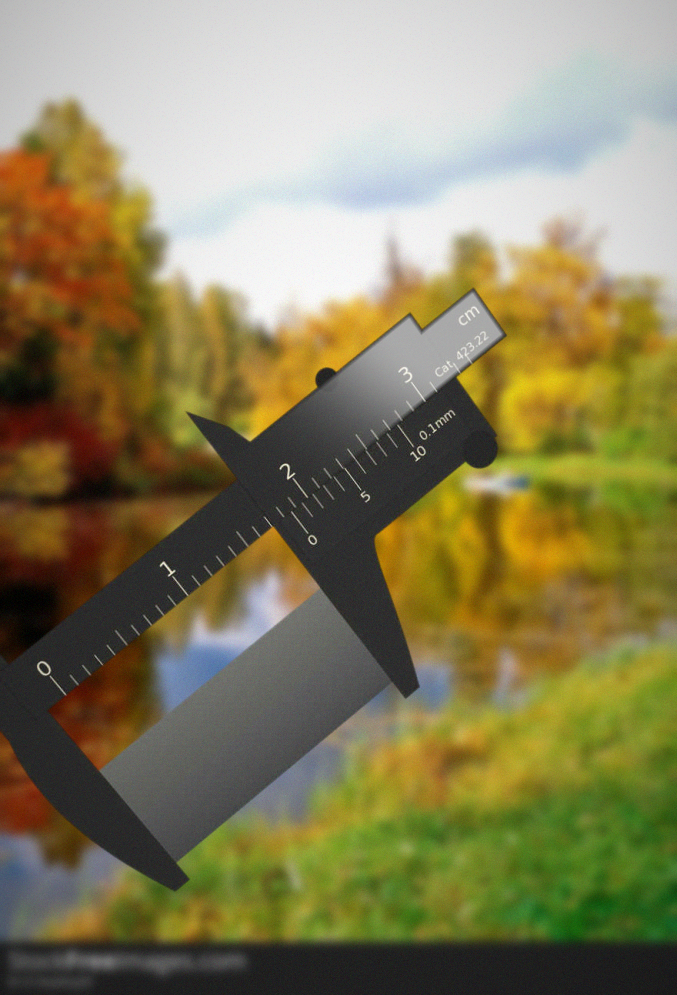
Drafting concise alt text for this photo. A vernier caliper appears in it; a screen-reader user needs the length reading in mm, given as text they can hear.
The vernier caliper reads 18.6 mm
